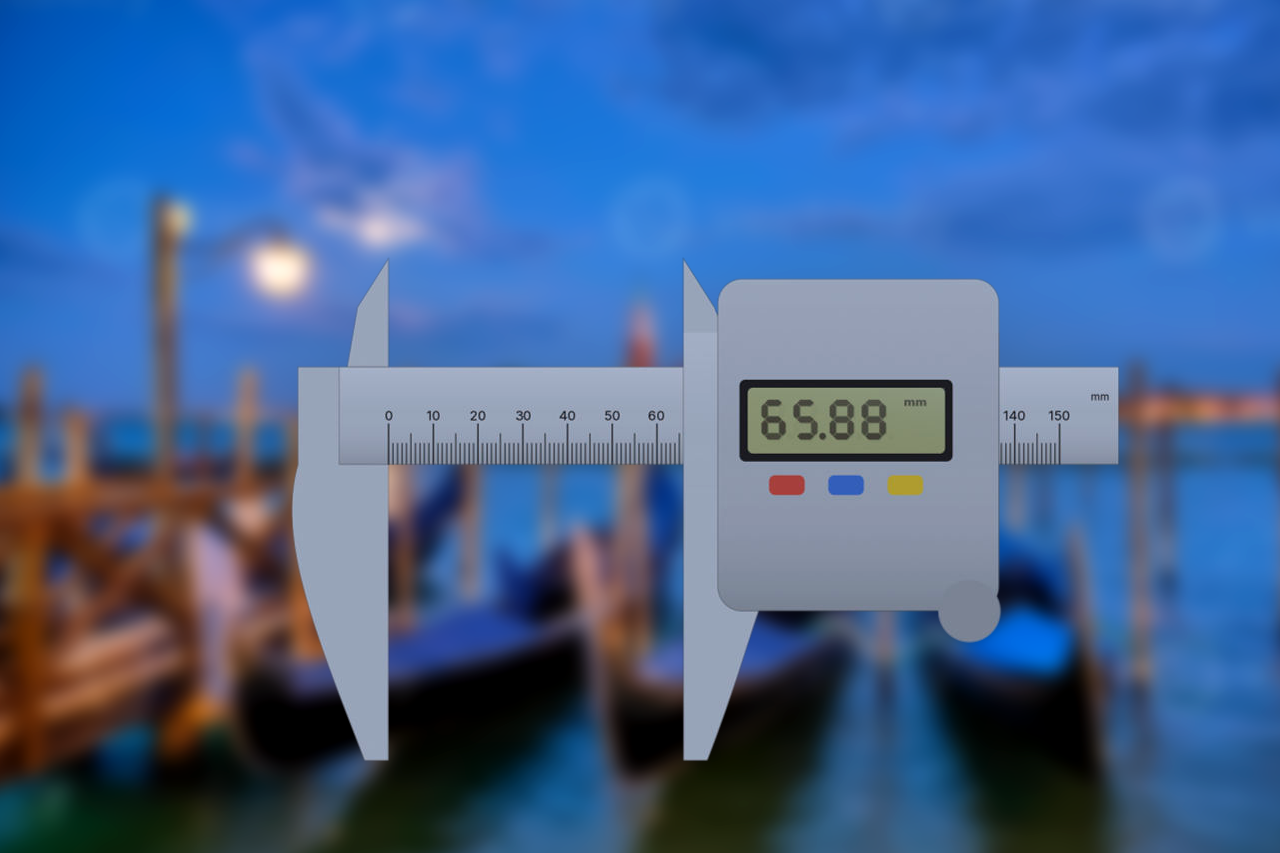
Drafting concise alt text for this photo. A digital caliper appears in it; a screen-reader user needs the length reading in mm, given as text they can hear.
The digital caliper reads 65.88 mm
